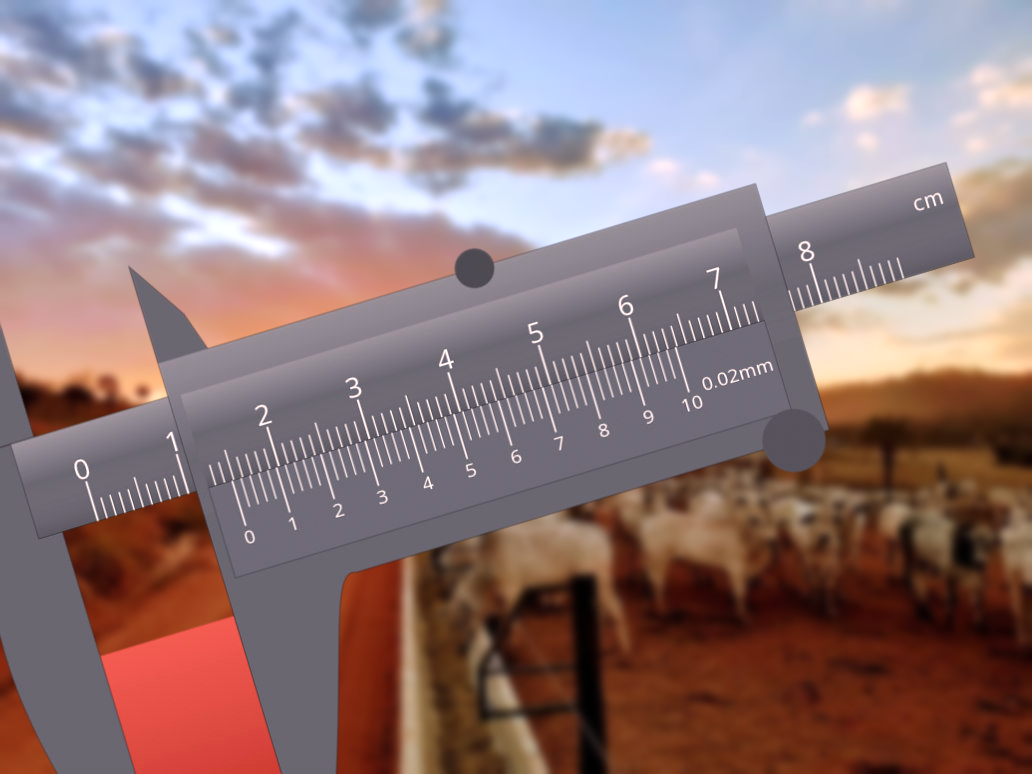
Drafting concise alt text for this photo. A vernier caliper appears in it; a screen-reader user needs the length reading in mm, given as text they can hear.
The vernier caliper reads 14.8 mm
